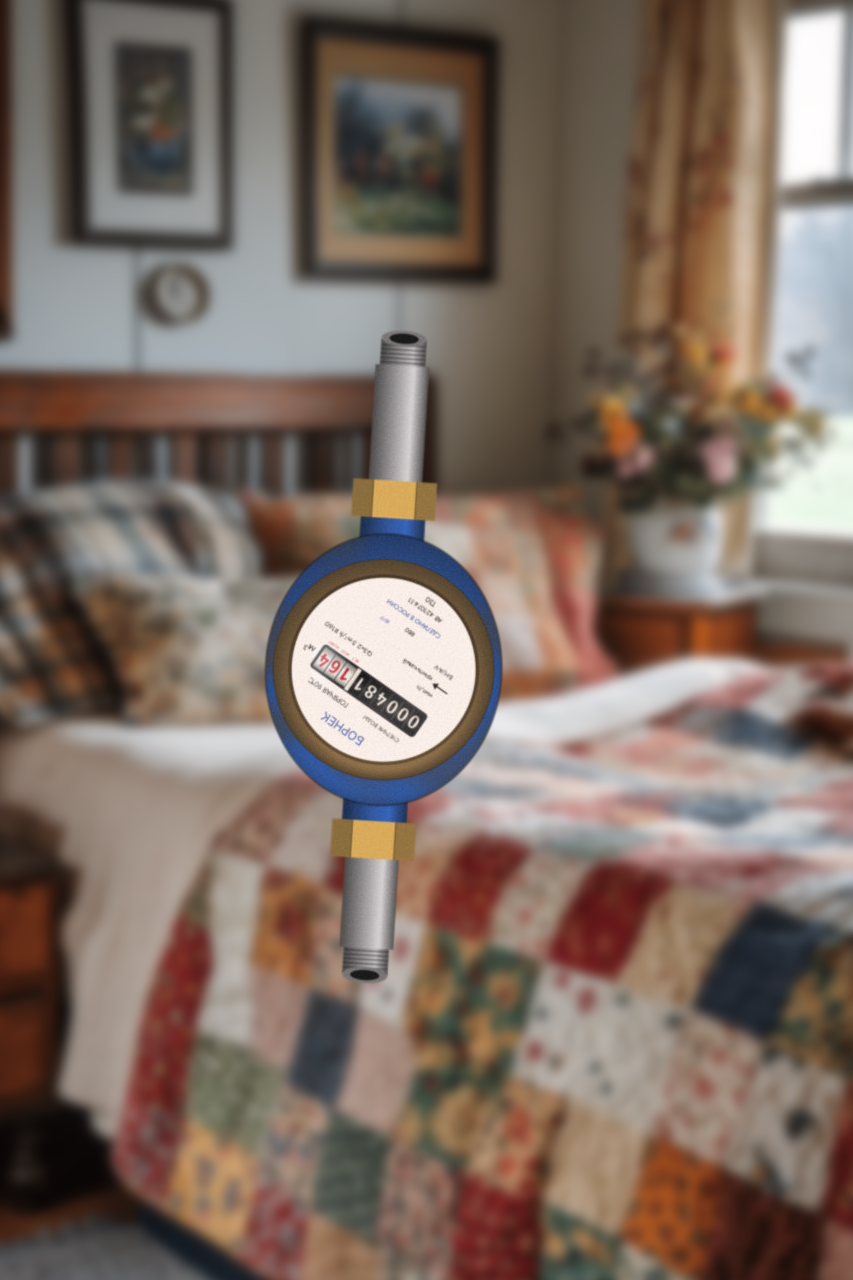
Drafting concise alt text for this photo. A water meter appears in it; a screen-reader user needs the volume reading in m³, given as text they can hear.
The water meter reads 481.164 m³
